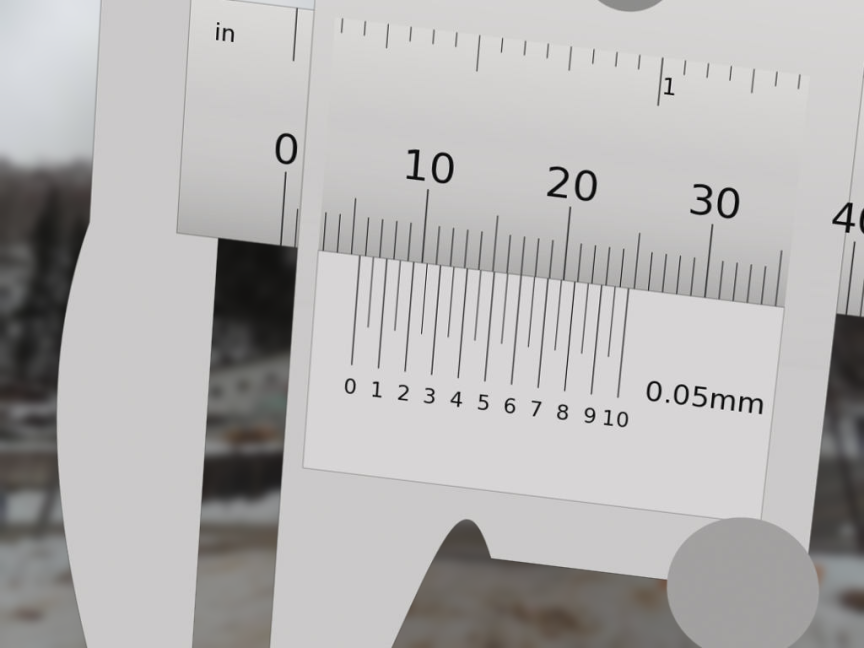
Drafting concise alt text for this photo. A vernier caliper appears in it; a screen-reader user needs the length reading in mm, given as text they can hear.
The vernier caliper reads 5.6 mm
